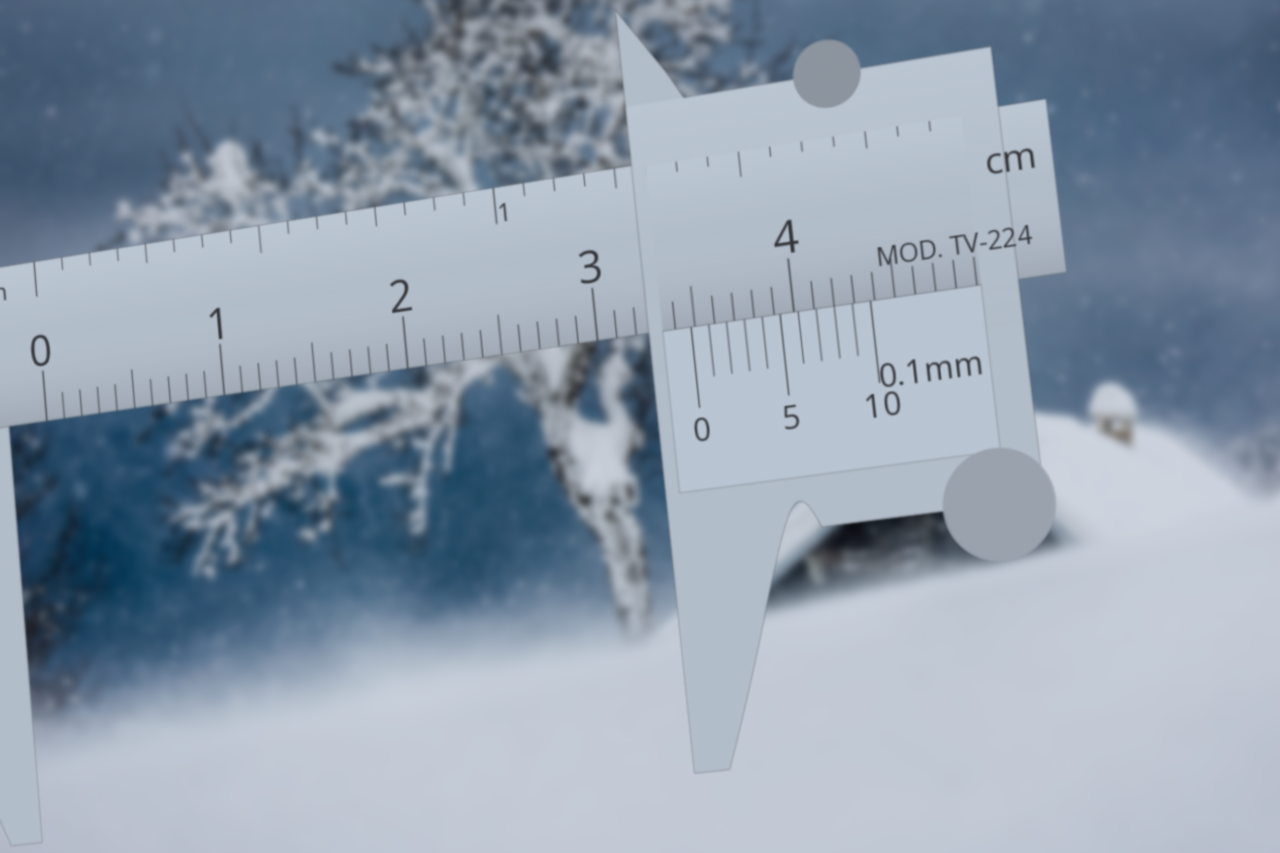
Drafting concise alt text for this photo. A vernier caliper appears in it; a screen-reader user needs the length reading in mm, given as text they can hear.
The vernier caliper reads 34.8 mm
